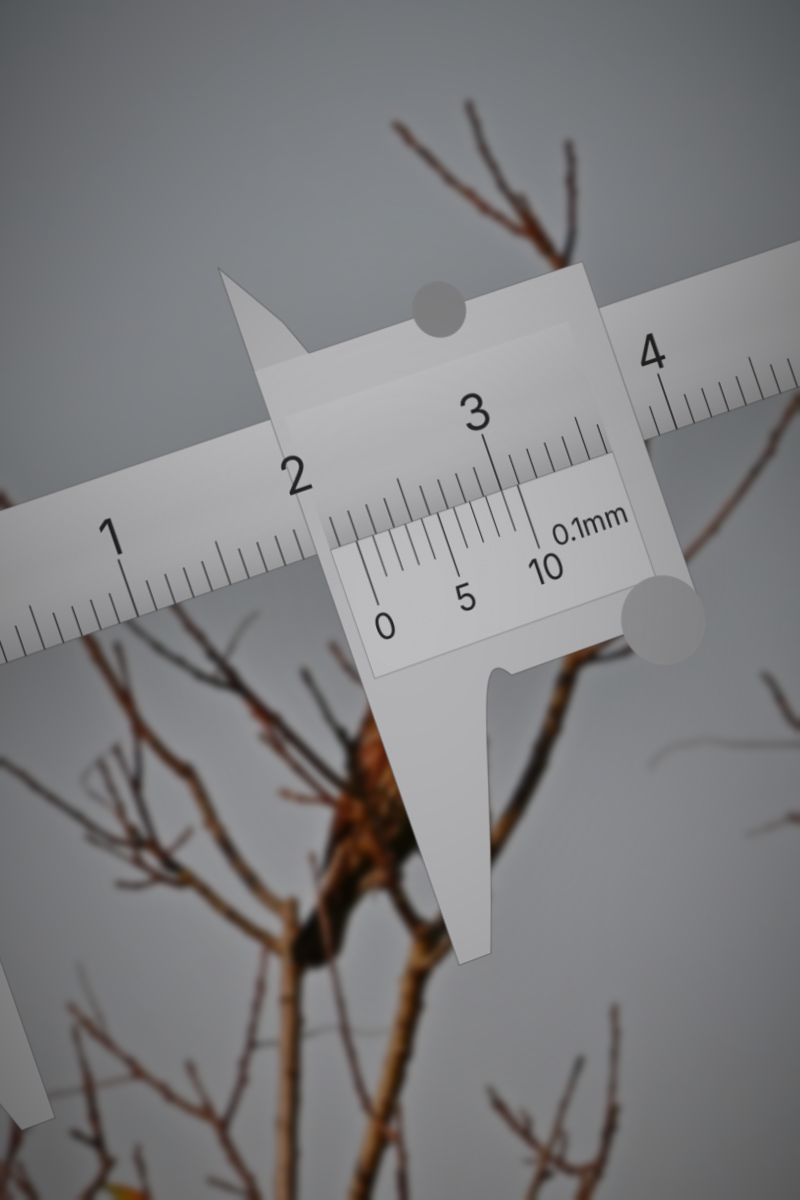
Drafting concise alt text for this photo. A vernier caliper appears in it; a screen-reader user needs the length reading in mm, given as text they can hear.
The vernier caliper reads 21.9 mm
